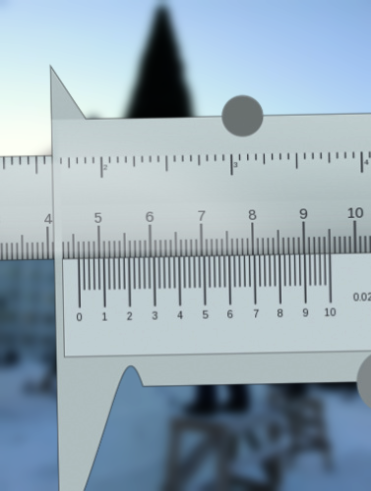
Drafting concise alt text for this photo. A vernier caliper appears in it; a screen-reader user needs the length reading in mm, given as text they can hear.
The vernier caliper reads 46.0 mm
